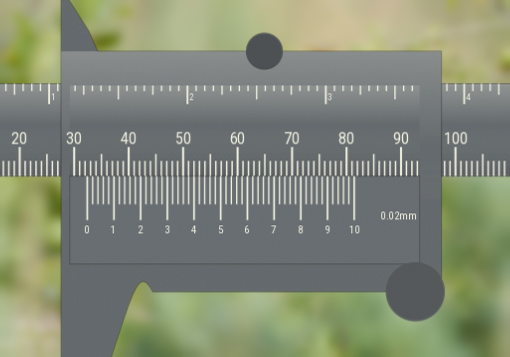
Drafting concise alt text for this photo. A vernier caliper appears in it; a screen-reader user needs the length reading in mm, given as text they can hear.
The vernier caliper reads 32.4 mm
